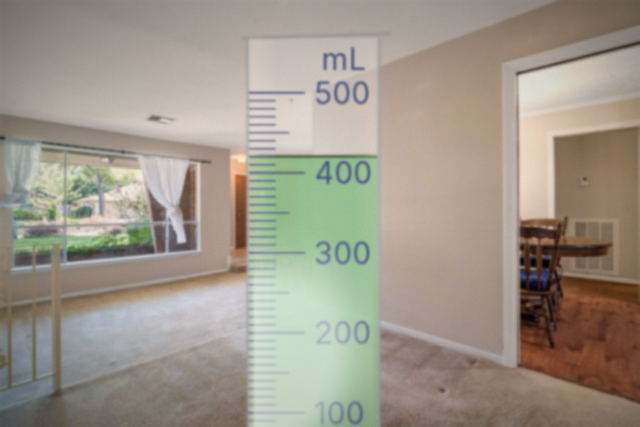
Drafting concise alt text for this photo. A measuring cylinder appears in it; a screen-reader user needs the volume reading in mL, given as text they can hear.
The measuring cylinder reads 420 mL
